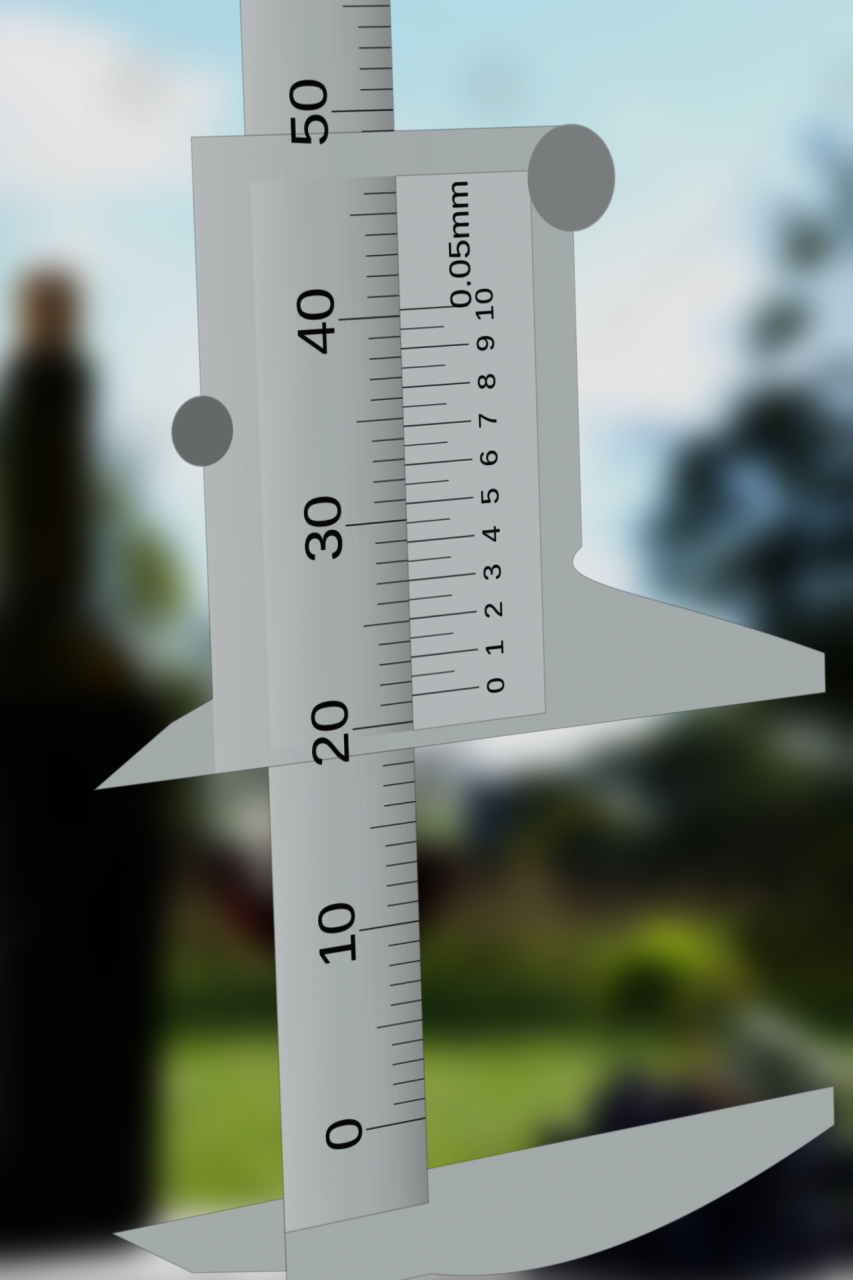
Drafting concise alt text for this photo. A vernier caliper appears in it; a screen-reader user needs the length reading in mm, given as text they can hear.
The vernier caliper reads 21.3 mm
